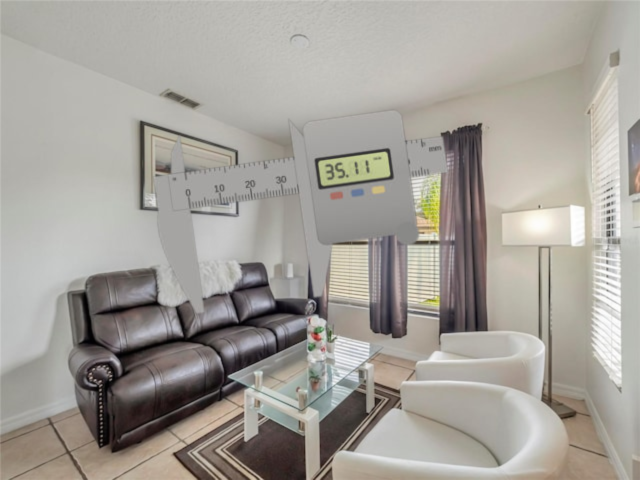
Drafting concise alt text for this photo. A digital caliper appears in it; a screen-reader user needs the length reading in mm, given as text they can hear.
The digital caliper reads 35.11 mm
